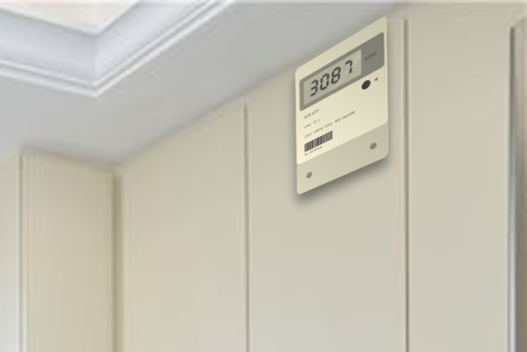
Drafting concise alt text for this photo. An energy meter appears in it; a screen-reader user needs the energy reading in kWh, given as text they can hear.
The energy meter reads 3087 kWh
